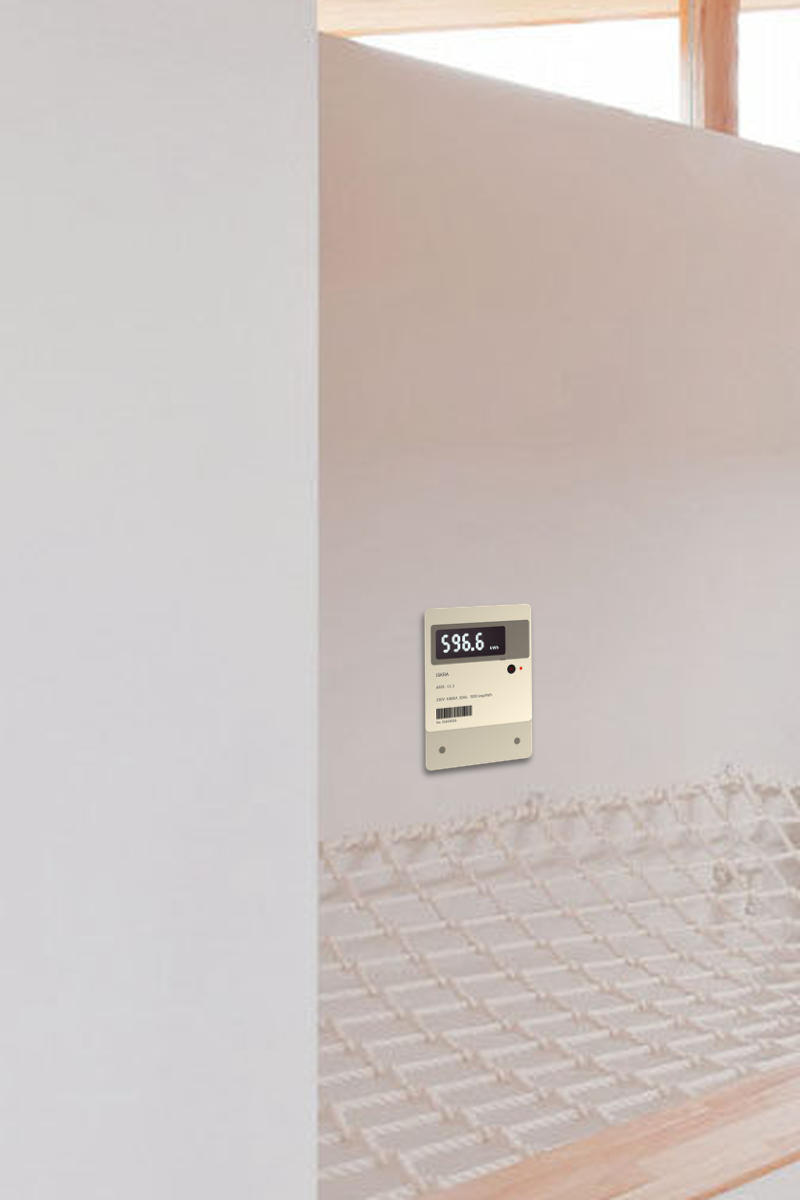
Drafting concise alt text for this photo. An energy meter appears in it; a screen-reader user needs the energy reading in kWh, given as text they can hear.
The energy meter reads 596.6 kWh
